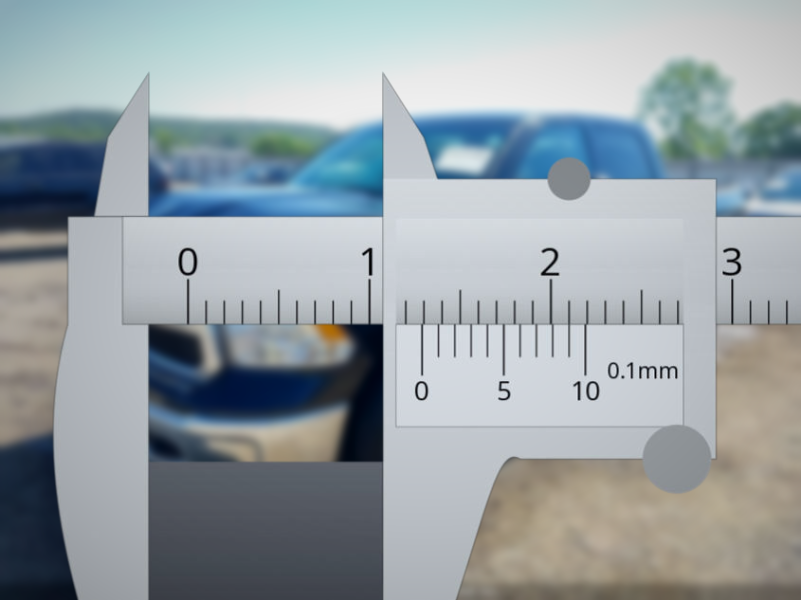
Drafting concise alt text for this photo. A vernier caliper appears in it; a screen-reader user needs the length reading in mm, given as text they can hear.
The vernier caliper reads 12.9 mm
